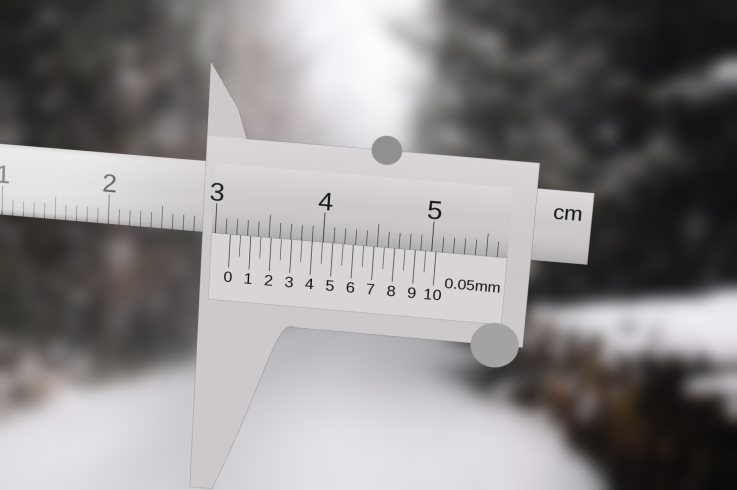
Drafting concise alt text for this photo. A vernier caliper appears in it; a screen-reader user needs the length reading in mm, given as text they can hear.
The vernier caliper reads 31.4 mm
